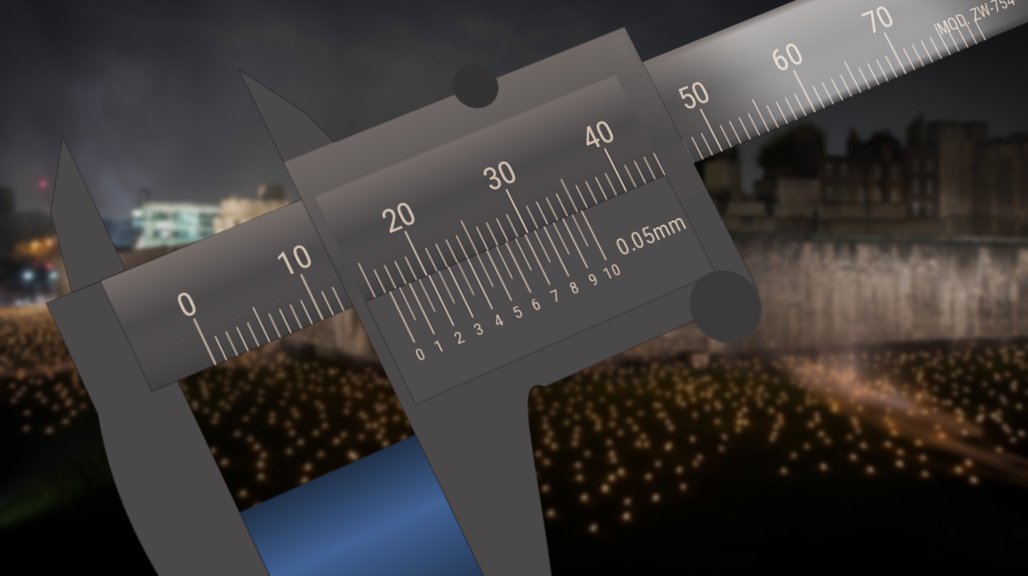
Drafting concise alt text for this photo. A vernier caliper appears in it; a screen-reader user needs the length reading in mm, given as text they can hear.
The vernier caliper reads 16.4 mm
